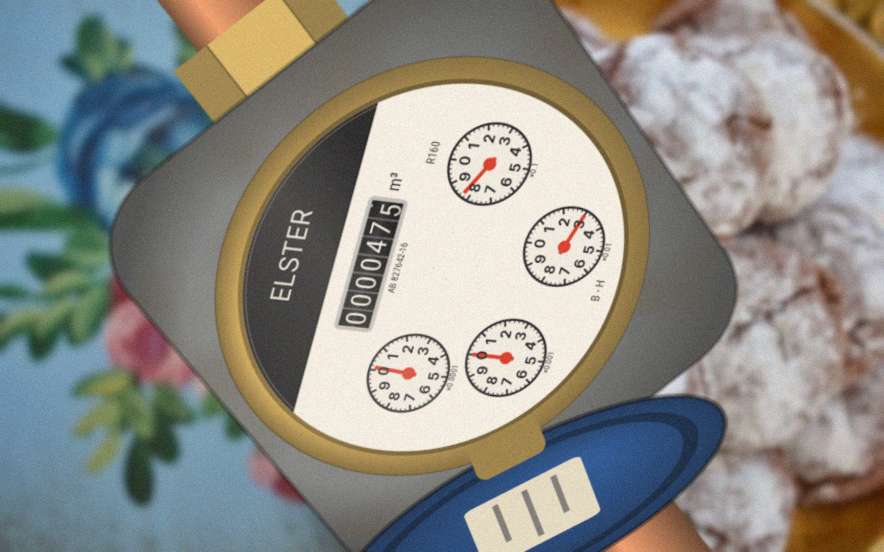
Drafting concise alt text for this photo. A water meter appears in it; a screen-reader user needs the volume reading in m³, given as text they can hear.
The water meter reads 474.8300 m³
